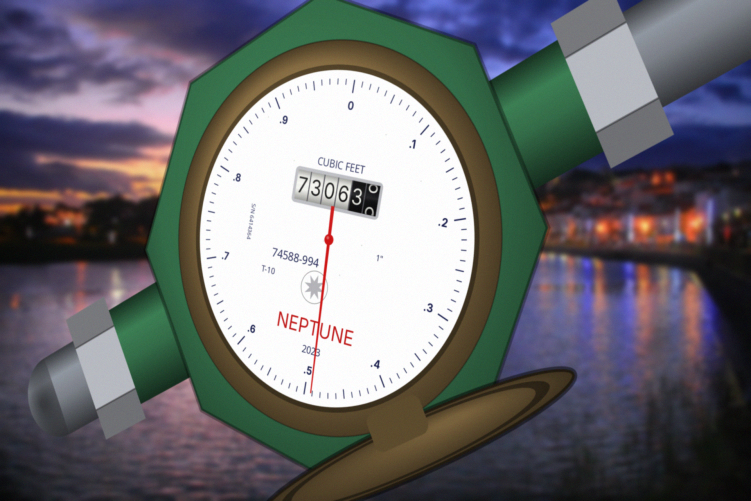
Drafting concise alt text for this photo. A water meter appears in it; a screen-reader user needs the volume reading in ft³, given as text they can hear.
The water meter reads 730638.49 ft³
